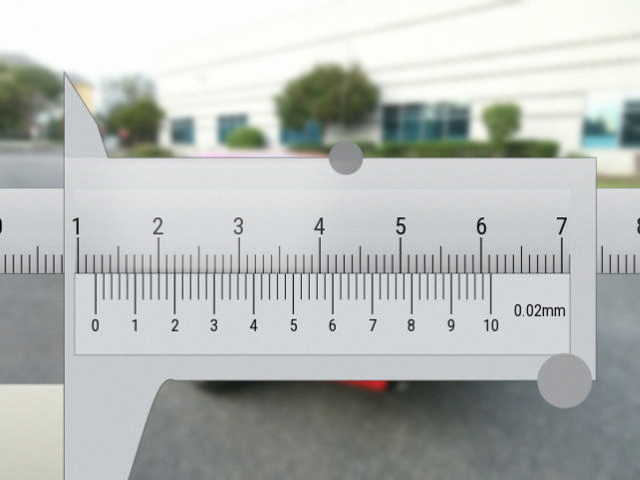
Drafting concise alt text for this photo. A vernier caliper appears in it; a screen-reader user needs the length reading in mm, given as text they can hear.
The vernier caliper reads 12.2 mm
